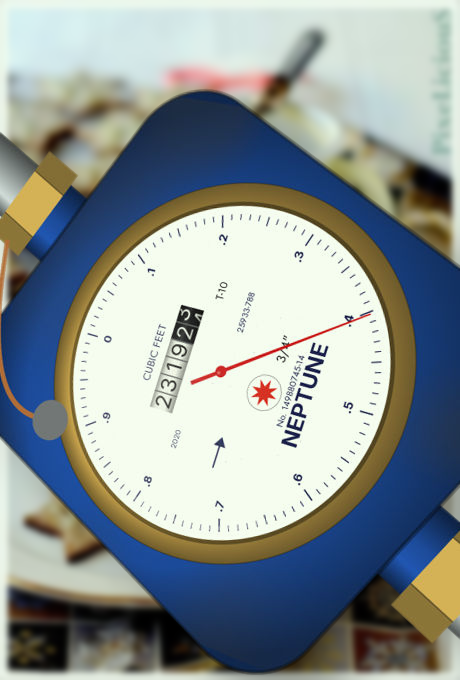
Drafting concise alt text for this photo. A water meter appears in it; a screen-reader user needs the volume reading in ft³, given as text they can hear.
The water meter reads 231923.40 ft³
